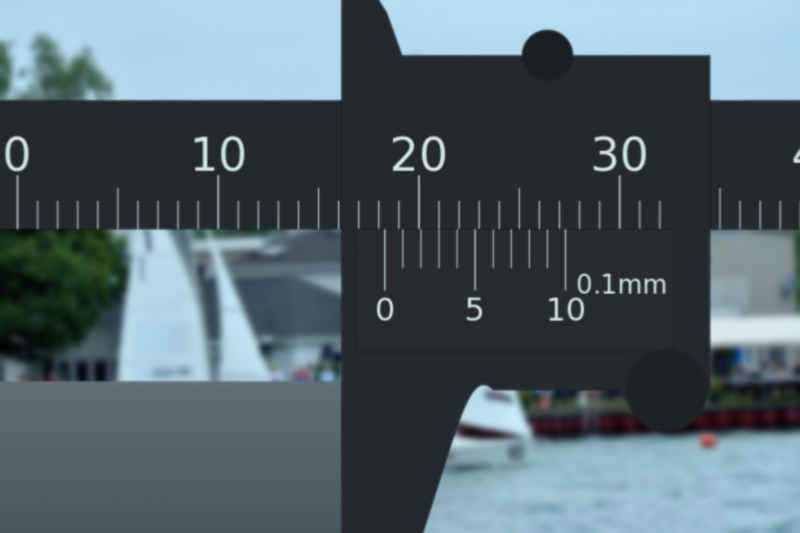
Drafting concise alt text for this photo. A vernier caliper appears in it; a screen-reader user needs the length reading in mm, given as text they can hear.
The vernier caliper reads 18.3 mm
